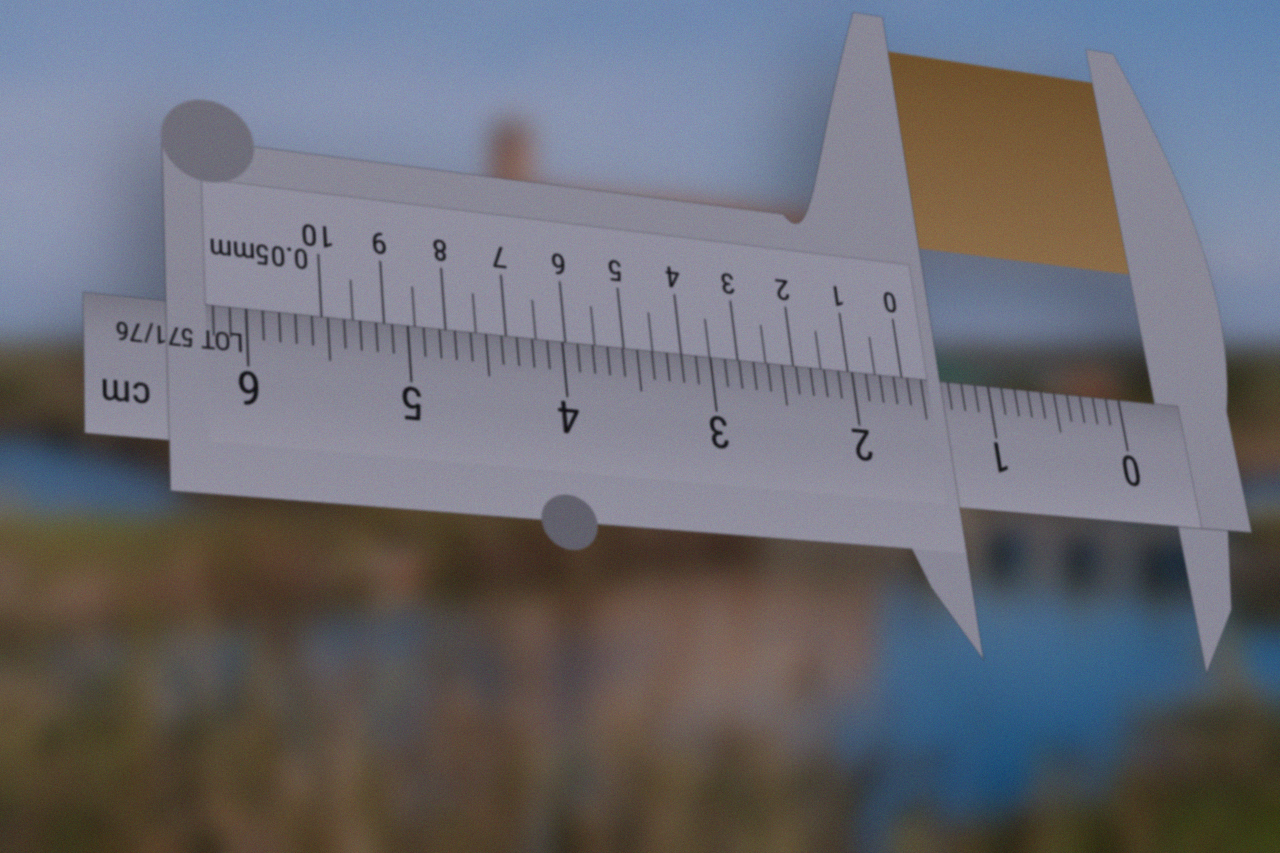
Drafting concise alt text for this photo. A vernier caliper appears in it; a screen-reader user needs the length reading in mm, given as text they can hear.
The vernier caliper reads 16.4 mm
